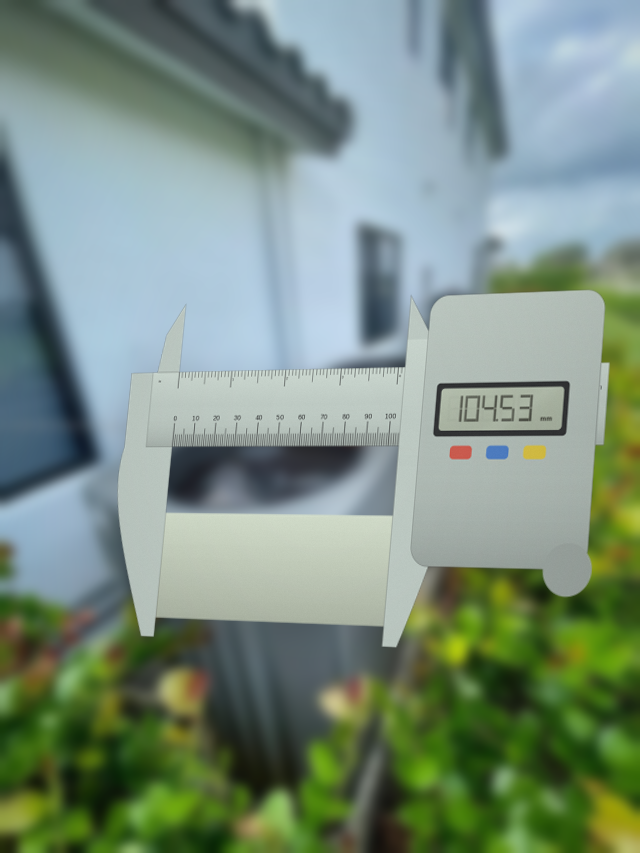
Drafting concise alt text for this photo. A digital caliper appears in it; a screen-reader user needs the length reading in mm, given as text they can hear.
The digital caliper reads 104.53 mm
